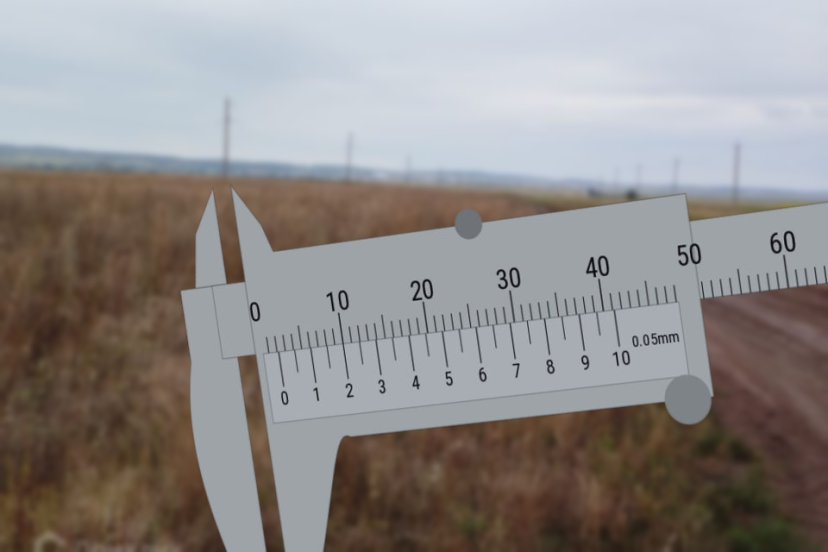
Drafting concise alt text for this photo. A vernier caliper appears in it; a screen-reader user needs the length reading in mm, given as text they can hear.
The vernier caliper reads 2.2 mm
